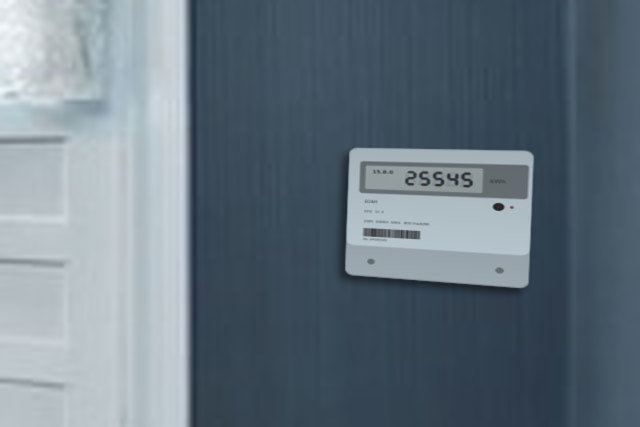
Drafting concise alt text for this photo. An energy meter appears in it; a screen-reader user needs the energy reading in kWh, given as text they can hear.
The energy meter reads 25545 kWh
